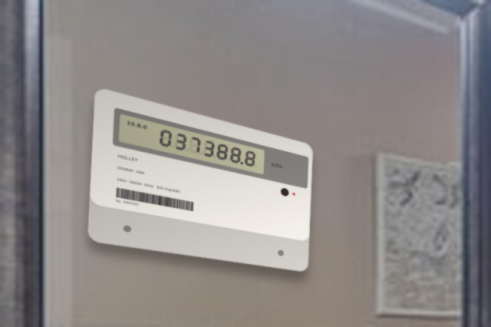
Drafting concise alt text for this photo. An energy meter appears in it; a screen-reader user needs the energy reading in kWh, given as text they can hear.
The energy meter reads 37388.8 kWh
